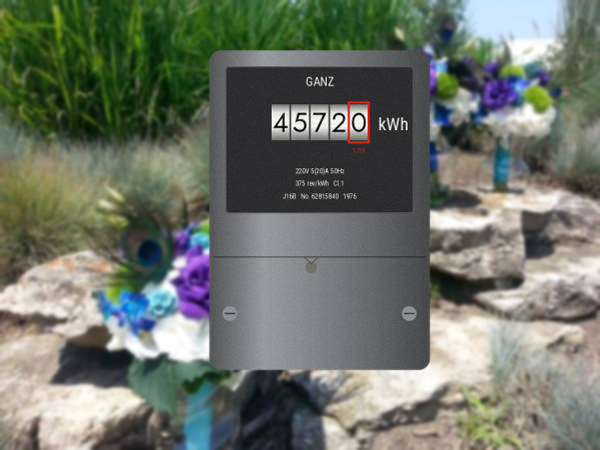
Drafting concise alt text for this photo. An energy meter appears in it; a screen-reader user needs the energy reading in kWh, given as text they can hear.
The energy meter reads 4572.0 kWh
